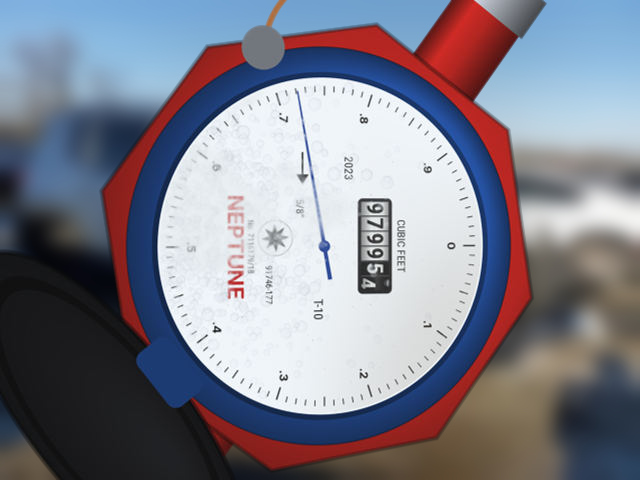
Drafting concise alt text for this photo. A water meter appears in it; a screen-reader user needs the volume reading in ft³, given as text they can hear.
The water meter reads 979953.72 ft³
